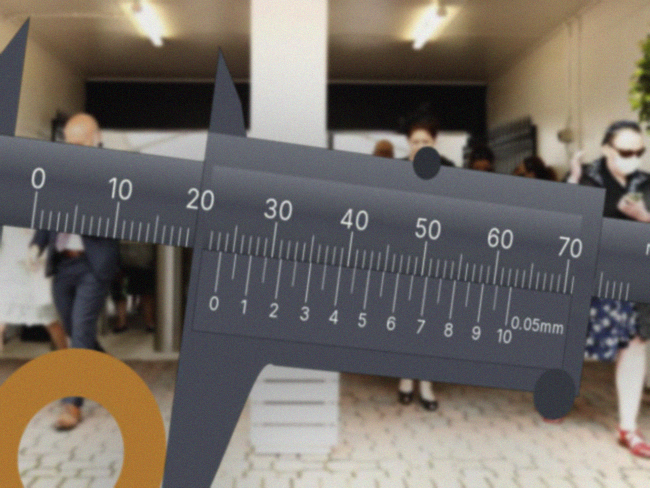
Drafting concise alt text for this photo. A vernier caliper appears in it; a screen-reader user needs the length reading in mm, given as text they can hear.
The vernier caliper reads 23.4 mm
